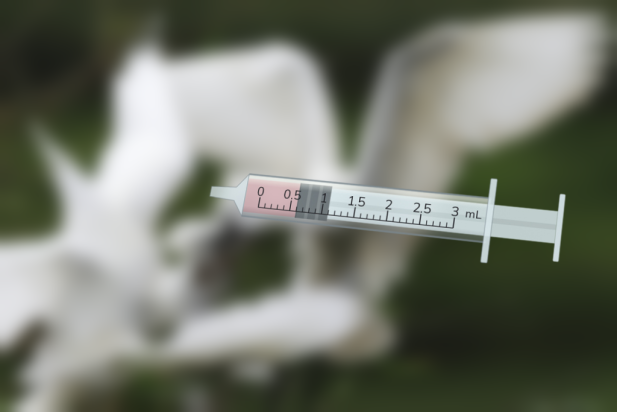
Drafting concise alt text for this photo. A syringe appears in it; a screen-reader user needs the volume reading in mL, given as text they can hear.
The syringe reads 0.6 mL
